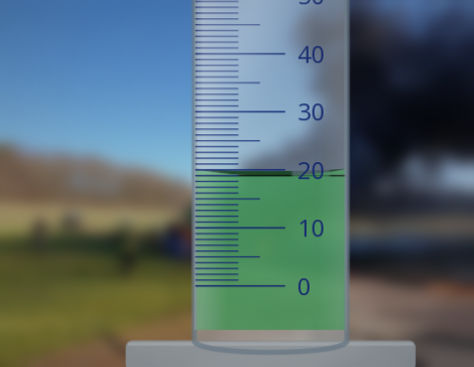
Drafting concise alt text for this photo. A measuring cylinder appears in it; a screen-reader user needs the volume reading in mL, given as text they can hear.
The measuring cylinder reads 19 mL
